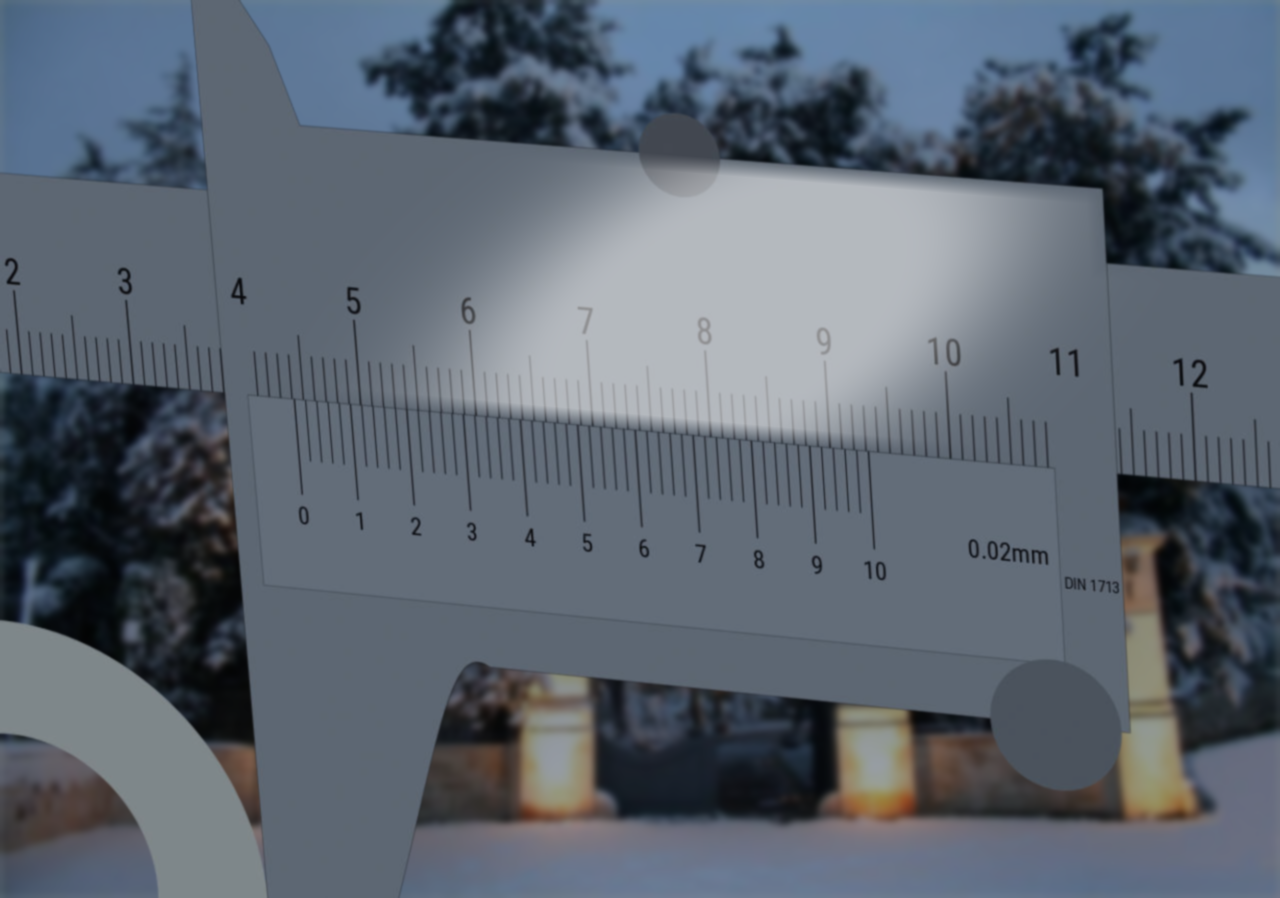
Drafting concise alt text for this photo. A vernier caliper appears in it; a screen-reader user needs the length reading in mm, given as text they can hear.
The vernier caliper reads 44.2 mm
